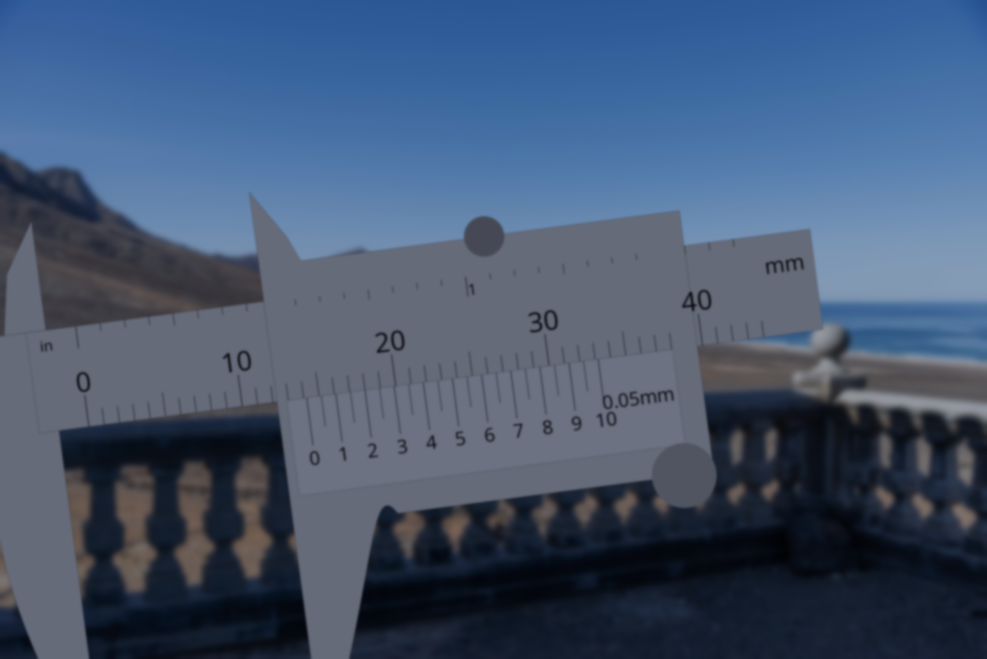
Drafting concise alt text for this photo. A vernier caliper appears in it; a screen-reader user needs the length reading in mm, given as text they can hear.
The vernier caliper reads 14.2 mm
